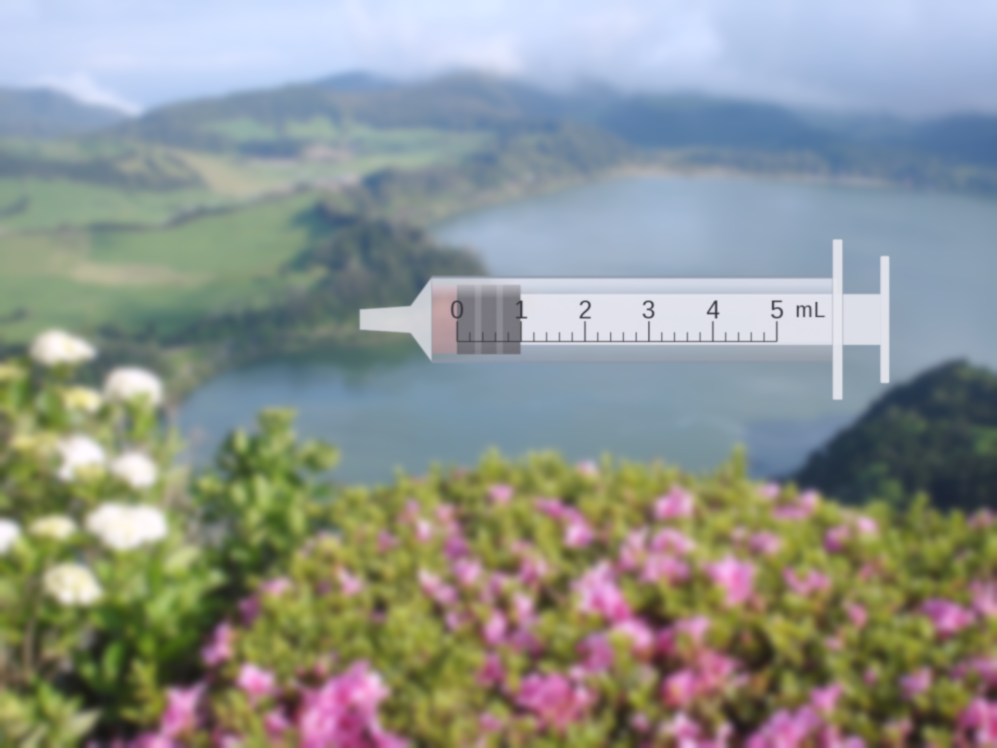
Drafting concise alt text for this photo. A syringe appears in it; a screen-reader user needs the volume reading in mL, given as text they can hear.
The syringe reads 0 mL
